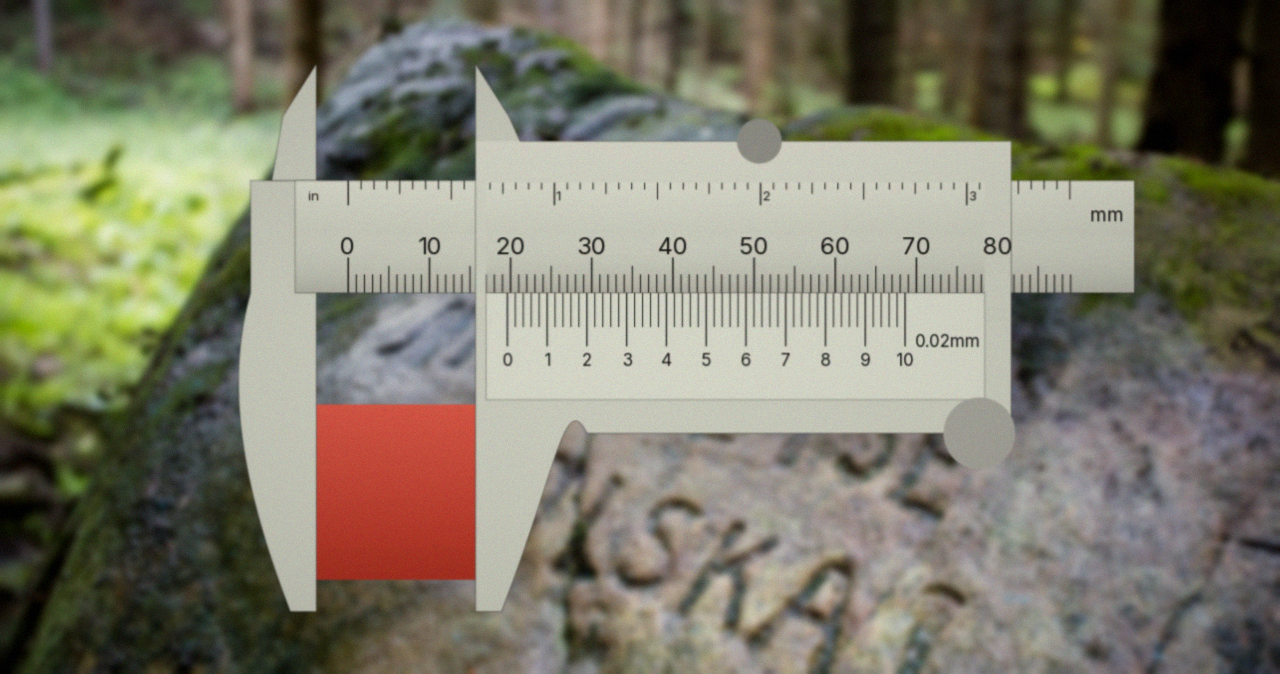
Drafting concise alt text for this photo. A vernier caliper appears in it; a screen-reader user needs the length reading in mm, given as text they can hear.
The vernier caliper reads 19.6 mm
